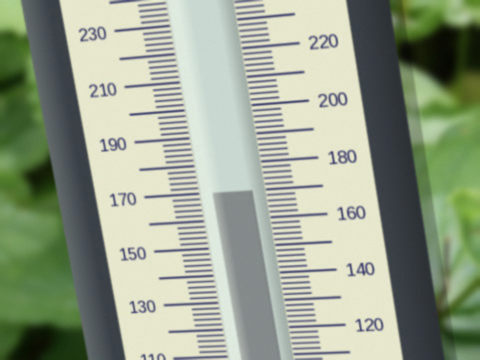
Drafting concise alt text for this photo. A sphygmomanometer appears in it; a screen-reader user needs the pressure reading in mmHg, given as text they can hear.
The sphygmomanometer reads 170 mmHg
